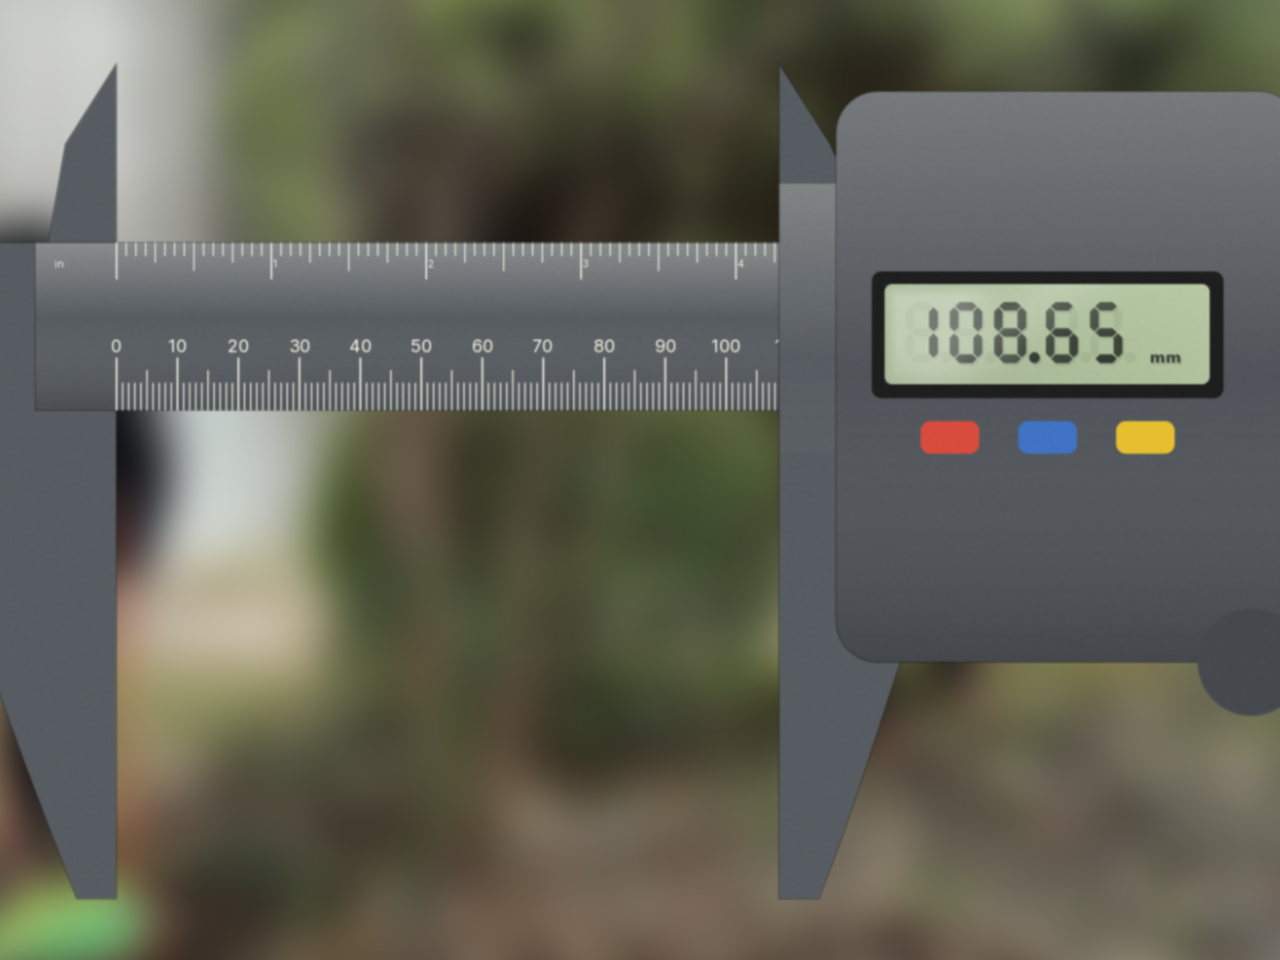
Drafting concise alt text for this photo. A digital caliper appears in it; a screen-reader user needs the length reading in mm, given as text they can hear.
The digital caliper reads 108.65 mm
